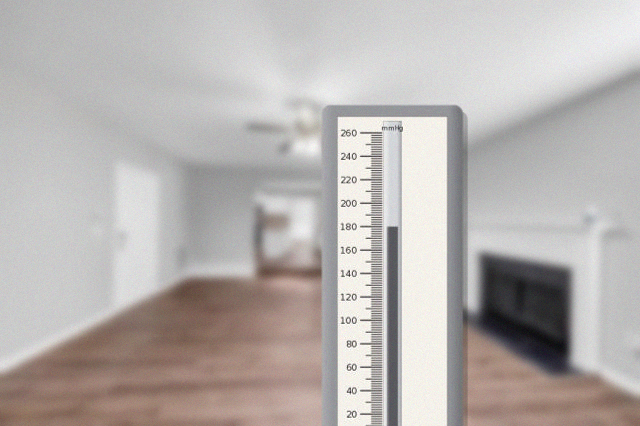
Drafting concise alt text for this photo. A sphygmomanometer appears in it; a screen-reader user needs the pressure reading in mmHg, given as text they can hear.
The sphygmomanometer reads 180 mmHg
